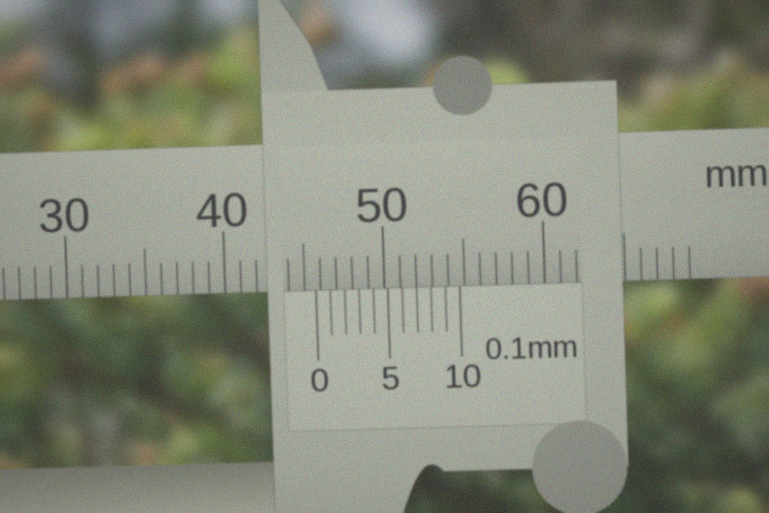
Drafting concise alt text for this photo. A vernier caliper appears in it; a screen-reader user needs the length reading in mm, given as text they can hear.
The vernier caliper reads 45.7 mm
